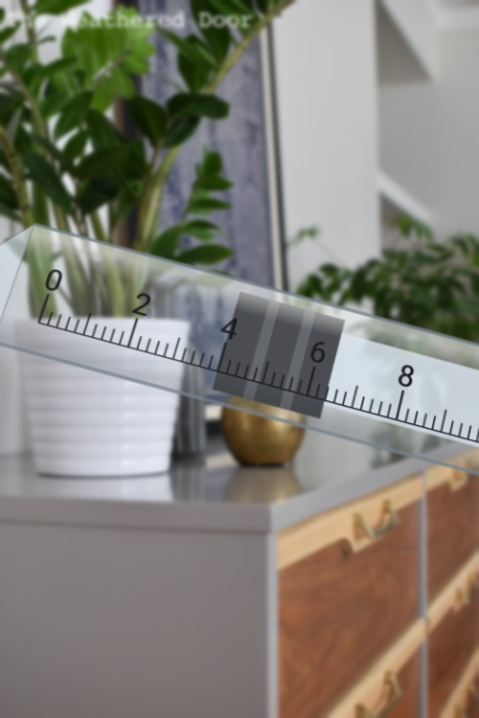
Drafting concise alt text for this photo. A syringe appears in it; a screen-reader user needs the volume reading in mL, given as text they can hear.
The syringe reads 4 mL
